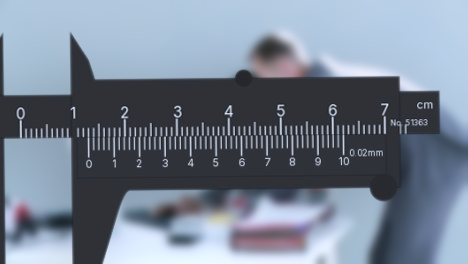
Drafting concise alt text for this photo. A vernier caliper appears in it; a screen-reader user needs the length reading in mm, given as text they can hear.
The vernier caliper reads 13.0 mm
